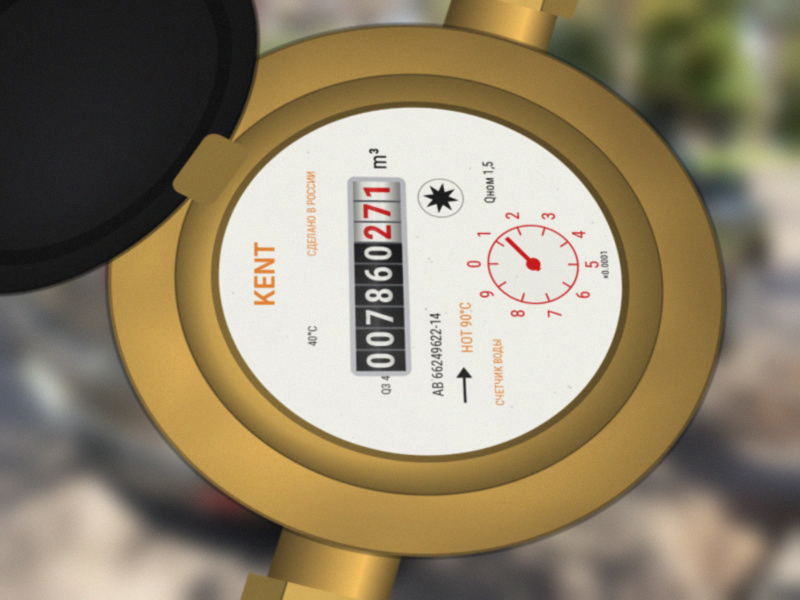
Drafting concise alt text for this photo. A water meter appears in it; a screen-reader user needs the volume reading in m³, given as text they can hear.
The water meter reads 7860.2711 m³
